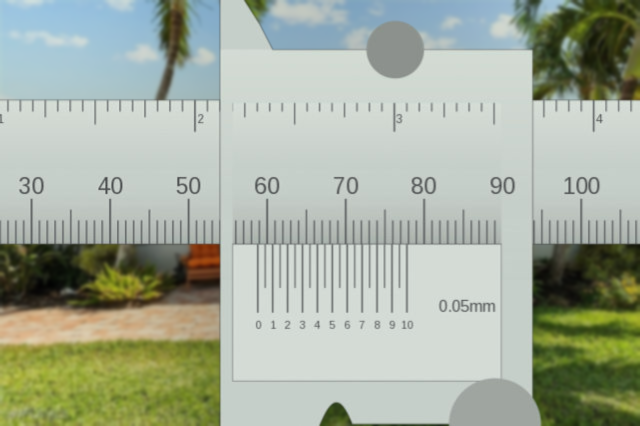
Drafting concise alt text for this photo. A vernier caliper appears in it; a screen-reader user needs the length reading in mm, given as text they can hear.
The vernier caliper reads 58.8 mm
